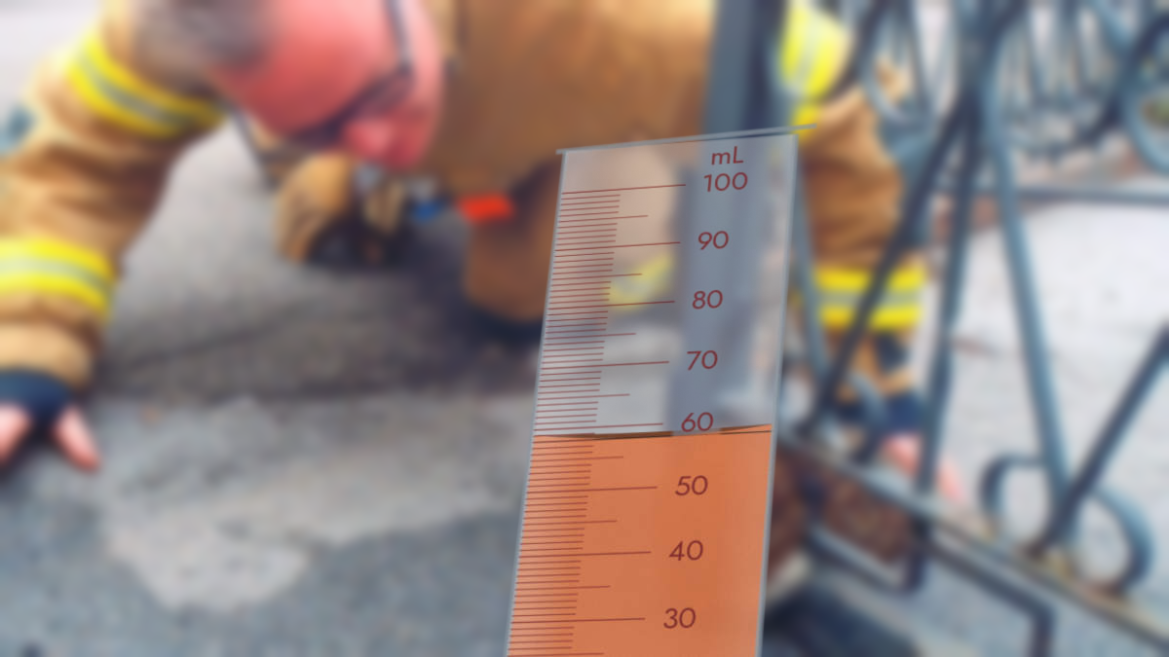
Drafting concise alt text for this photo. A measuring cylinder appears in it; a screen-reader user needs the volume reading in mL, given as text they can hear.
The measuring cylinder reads 58 mL
